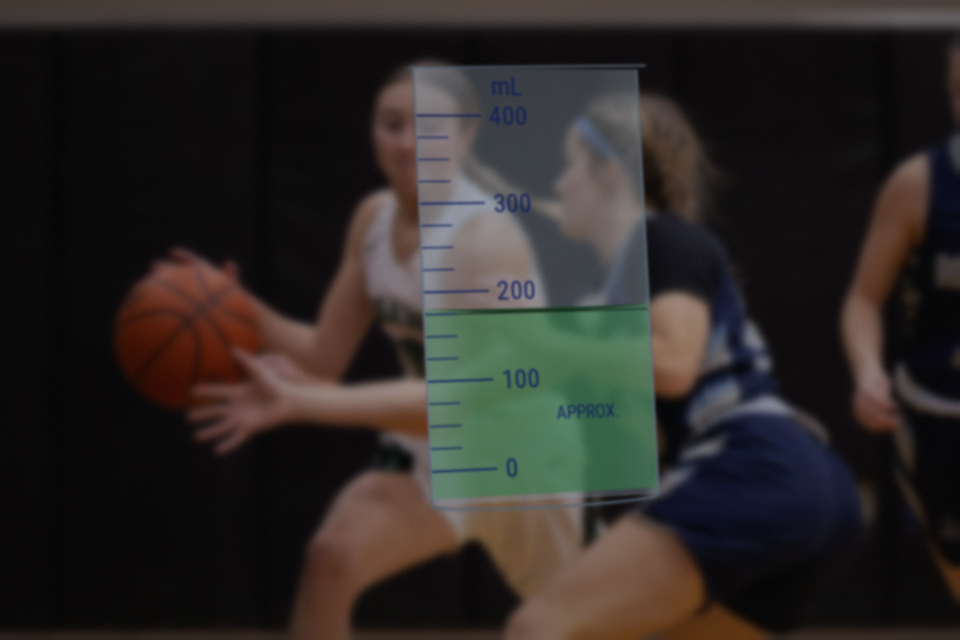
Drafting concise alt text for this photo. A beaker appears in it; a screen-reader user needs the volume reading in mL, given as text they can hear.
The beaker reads 175 mL
